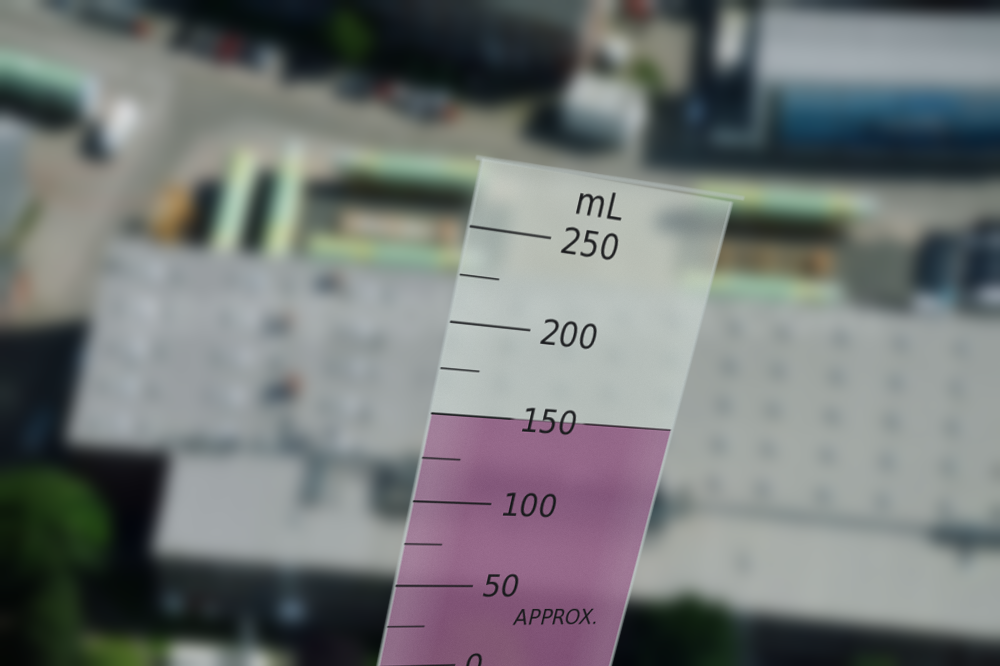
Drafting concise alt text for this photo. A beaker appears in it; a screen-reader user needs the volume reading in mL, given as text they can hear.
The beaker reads 150 mL
